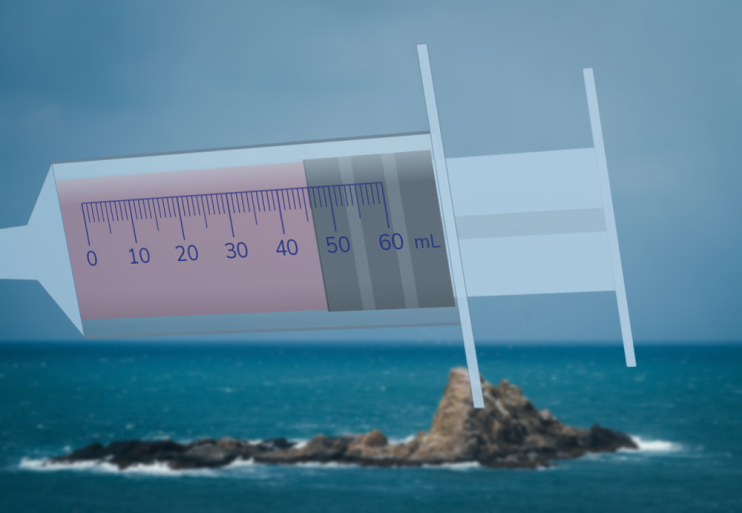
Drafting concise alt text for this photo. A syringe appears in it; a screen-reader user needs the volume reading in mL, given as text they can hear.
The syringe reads 46 mL
